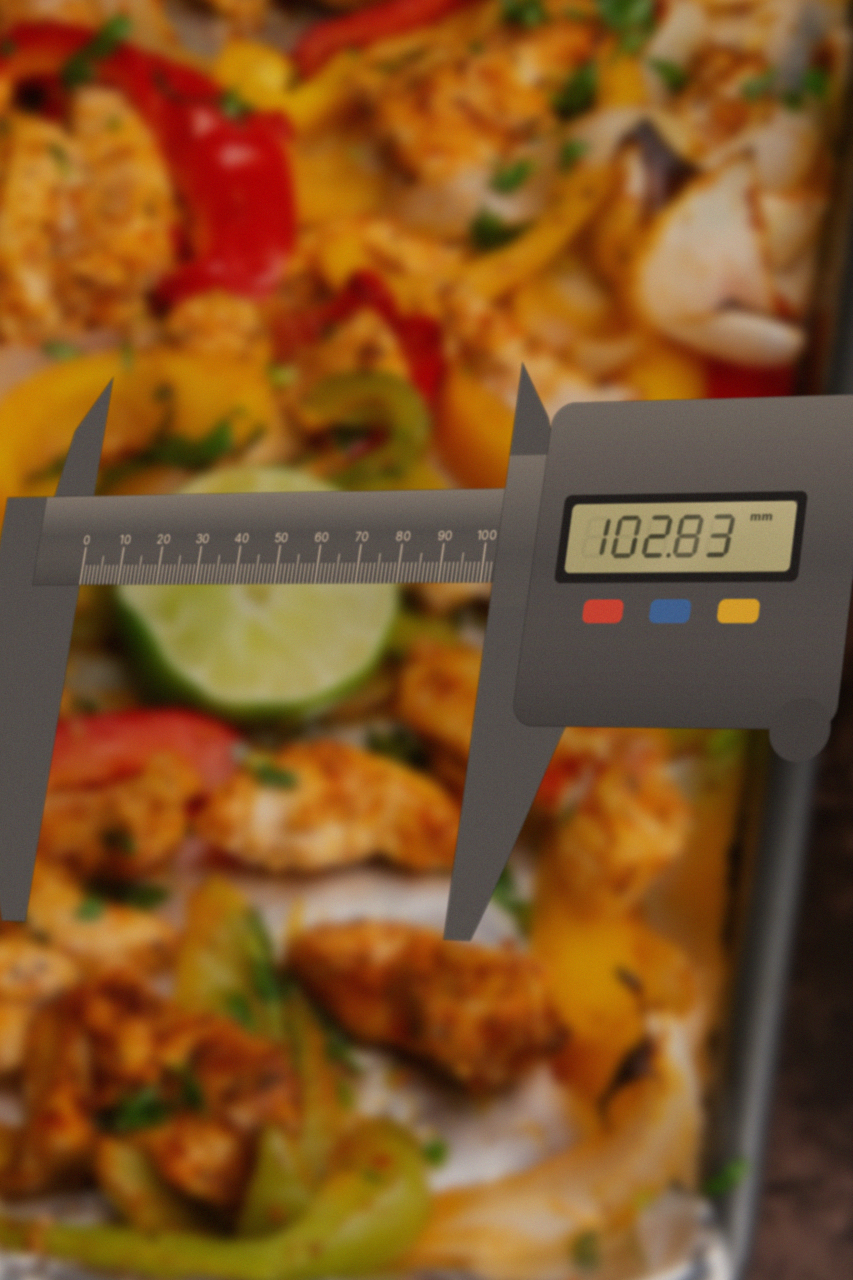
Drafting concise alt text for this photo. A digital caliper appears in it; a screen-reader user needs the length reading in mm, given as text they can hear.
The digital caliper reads 102.83 mm
